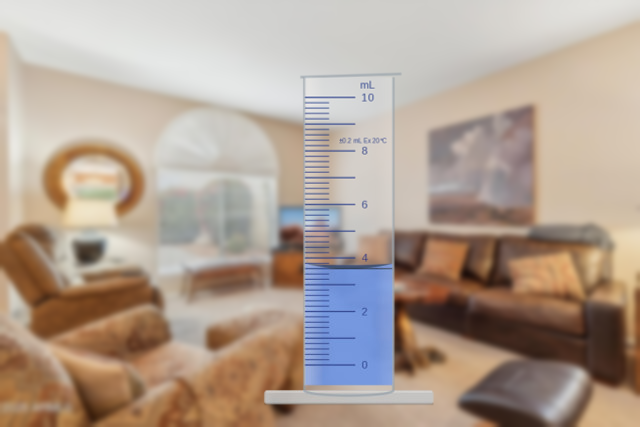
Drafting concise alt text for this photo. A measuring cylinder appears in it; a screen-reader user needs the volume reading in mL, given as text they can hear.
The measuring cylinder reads 3.6 mL
